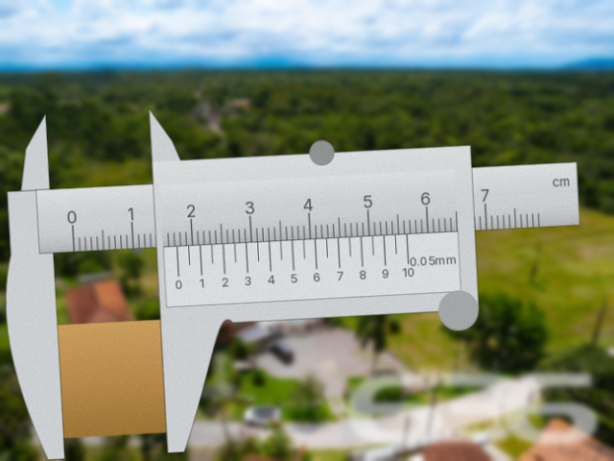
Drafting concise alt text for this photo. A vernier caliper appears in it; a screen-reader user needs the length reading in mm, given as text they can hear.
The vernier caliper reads 17.4 mm
